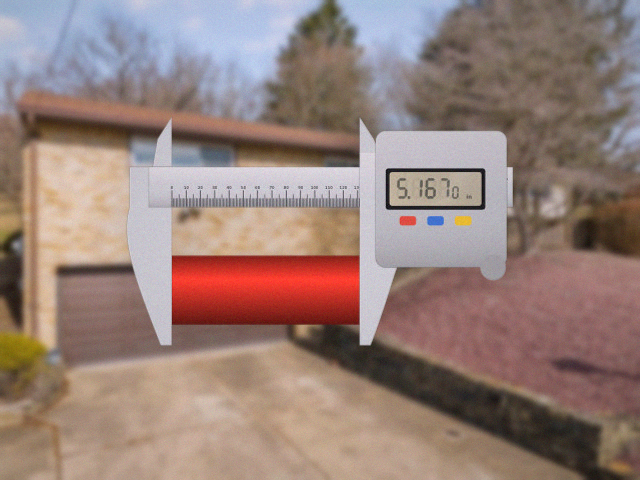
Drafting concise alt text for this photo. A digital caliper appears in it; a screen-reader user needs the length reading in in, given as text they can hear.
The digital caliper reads 5.1670 in
